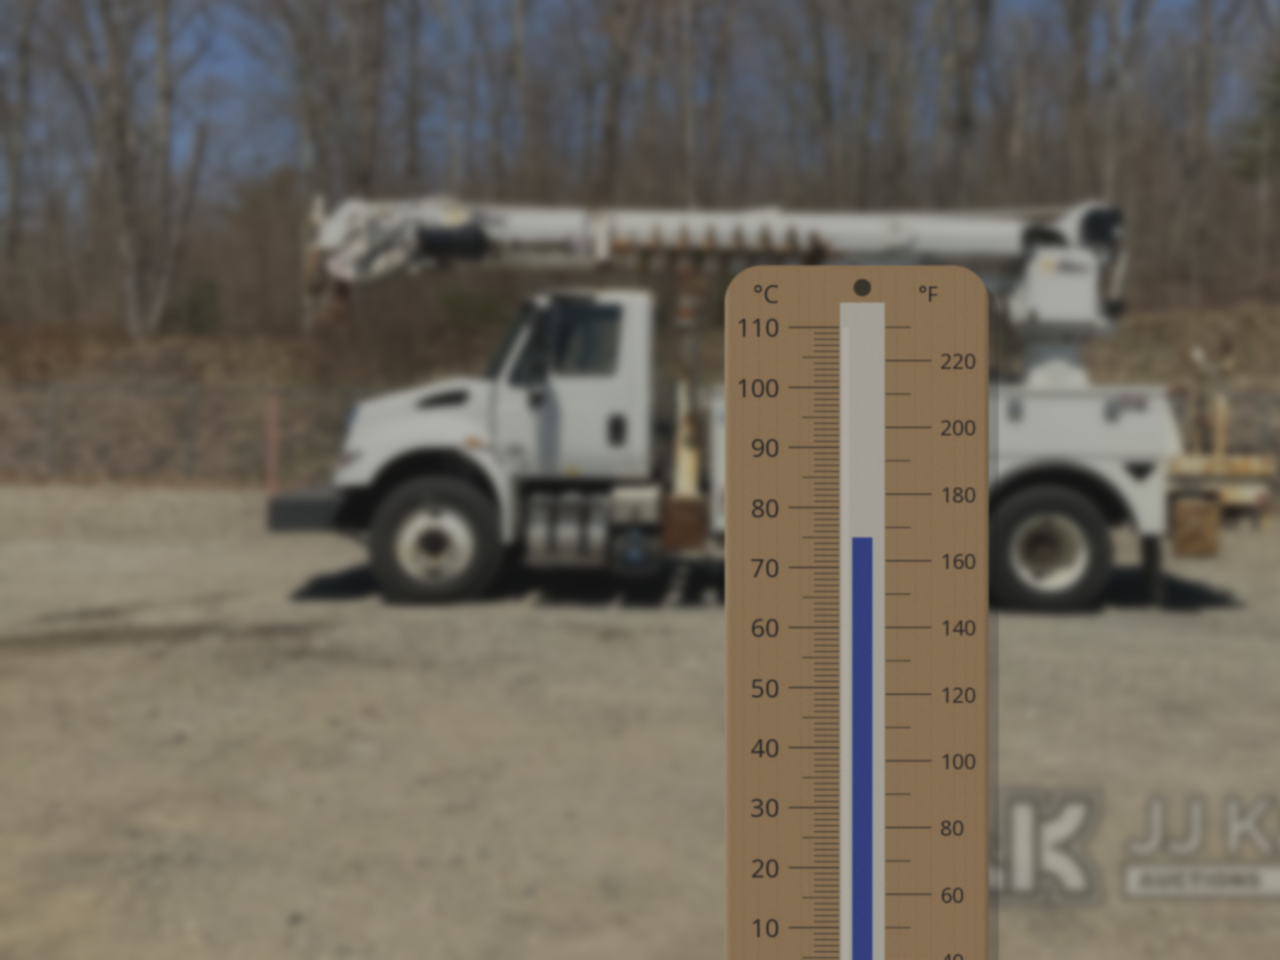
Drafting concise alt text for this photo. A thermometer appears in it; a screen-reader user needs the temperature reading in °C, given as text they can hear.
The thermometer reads 75 °C
